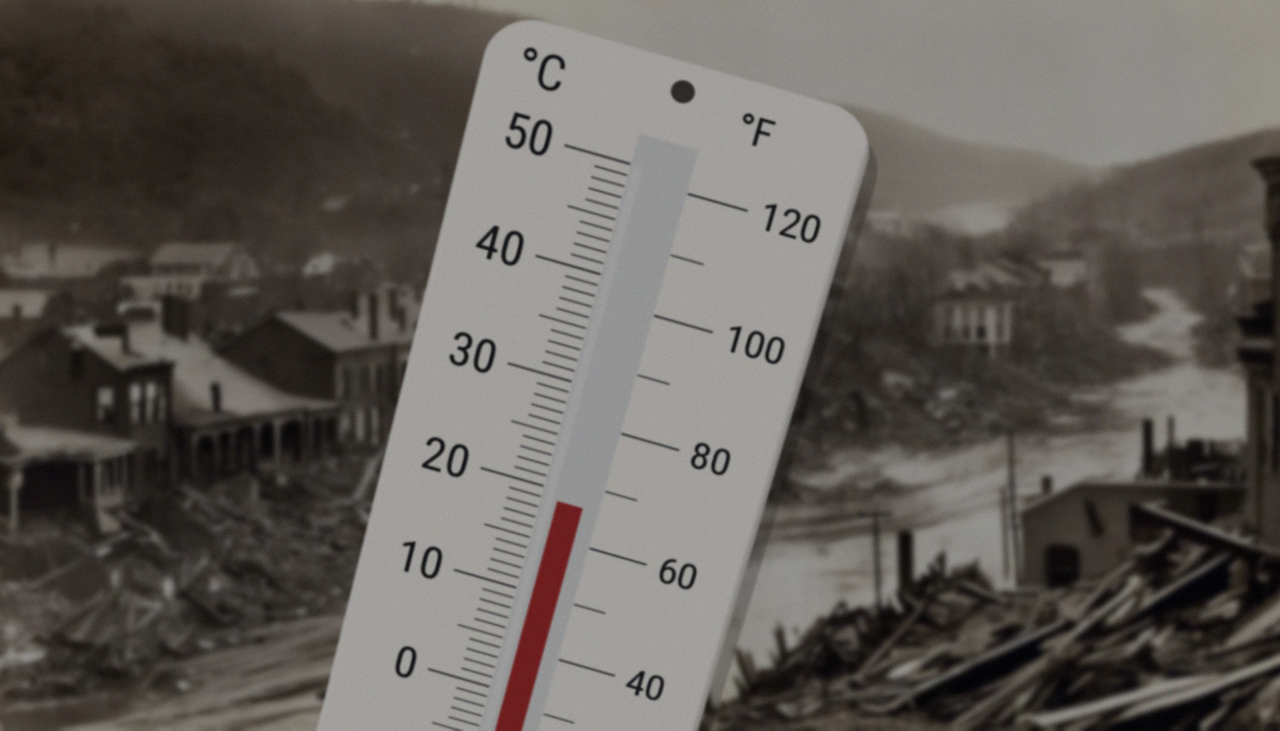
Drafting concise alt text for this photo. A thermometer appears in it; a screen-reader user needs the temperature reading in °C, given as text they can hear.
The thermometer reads 19 °C
